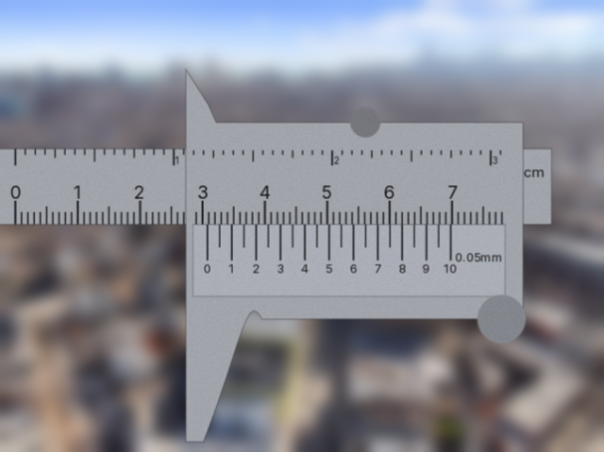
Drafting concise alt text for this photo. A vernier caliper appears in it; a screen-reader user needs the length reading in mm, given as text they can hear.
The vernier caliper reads 30.8 mm
